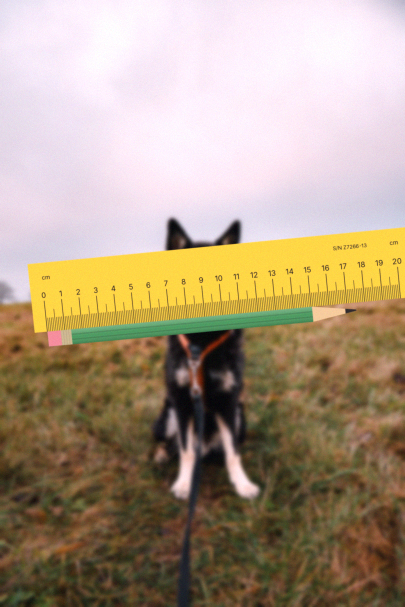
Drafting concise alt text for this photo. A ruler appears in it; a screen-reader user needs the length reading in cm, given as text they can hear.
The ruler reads 17.5 cm
